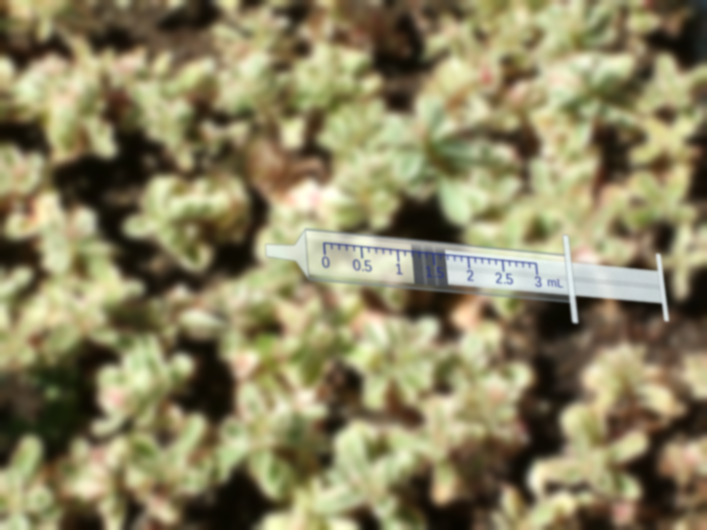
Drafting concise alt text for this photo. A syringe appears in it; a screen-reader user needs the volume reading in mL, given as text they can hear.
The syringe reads 1.2 mL
